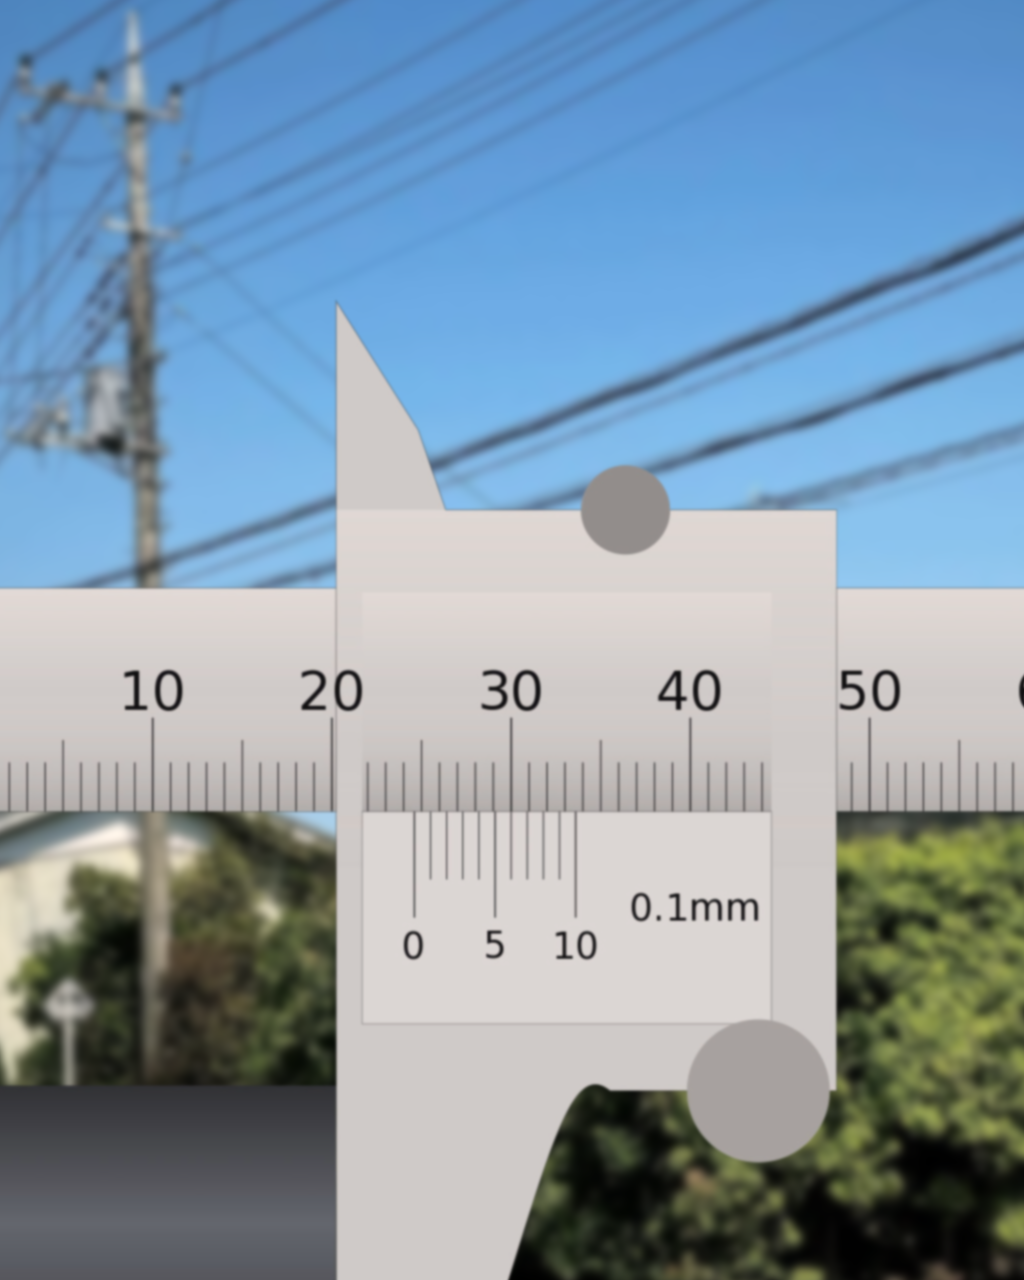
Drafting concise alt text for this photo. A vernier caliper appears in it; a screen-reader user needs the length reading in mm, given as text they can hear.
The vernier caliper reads 24.6 mm
